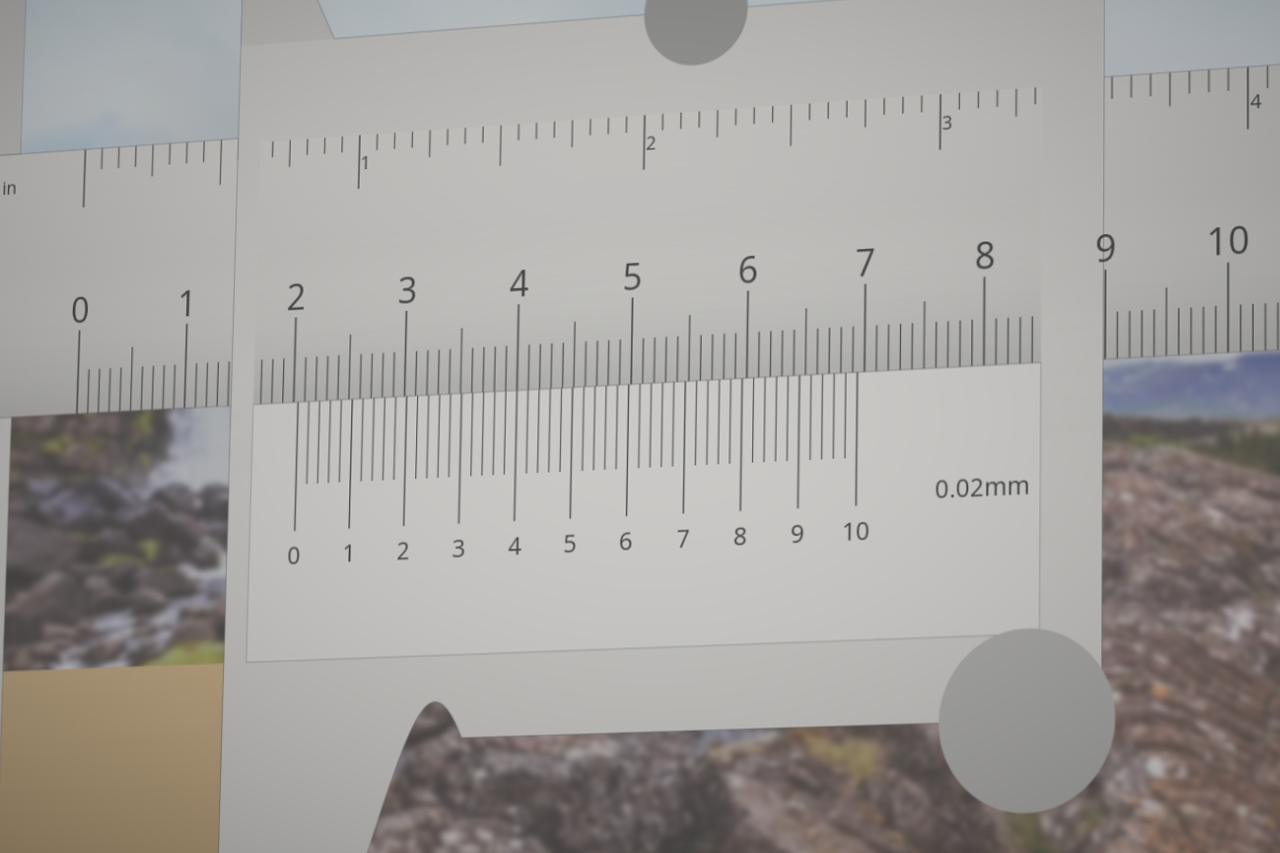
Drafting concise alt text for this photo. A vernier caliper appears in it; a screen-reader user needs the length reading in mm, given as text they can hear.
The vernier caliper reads 20.4 mm
